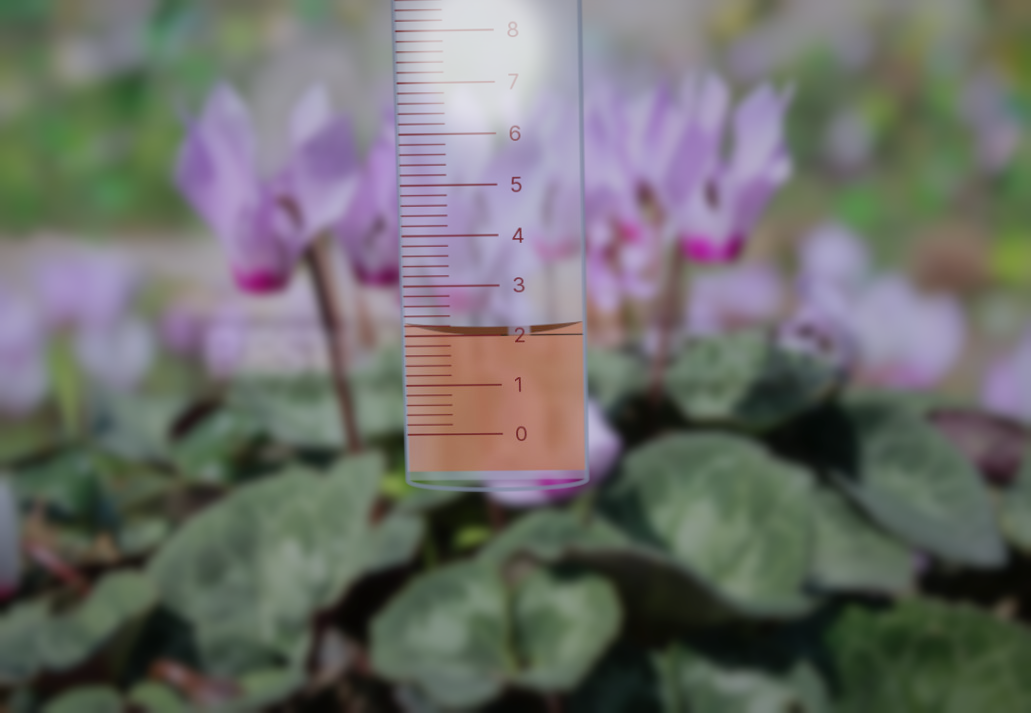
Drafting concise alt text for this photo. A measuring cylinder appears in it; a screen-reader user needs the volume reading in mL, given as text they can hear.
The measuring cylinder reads 2 mL
